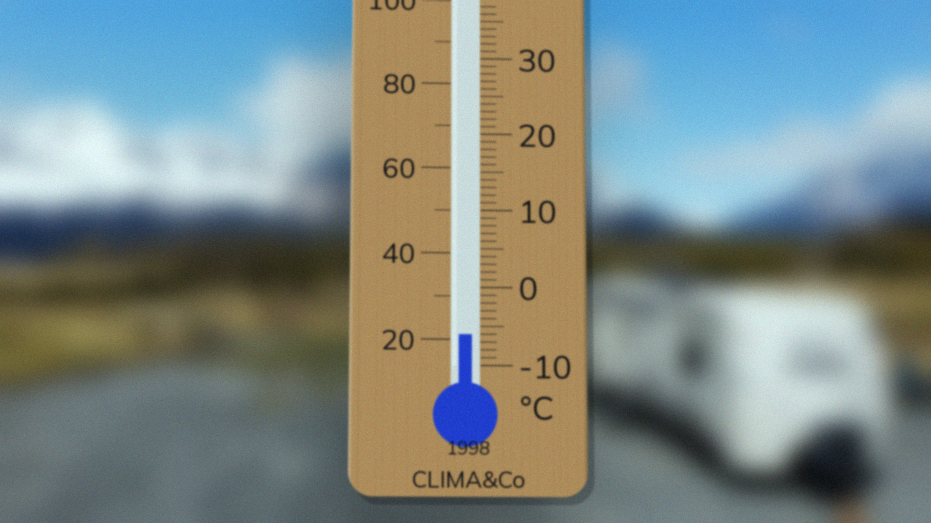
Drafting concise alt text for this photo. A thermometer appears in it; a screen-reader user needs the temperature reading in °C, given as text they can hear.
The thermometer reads -6 °C
